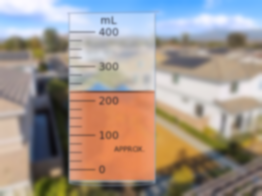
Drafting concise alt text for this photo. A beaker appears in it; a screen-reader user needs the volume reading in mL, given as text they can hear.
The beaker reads 225 mL
